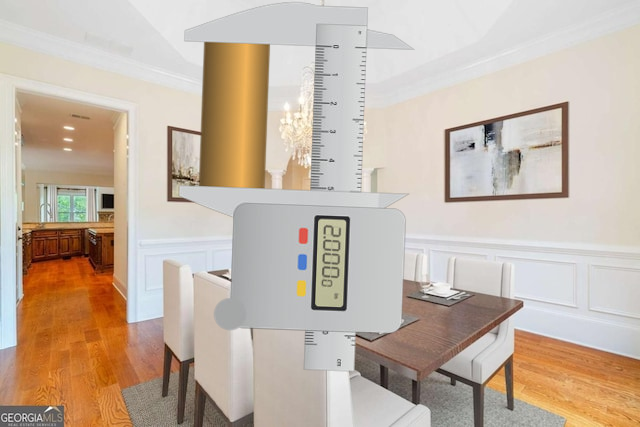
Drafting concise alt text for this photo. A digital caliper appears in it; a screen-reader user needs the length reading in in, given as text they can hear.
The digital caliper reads 2.0000 in
